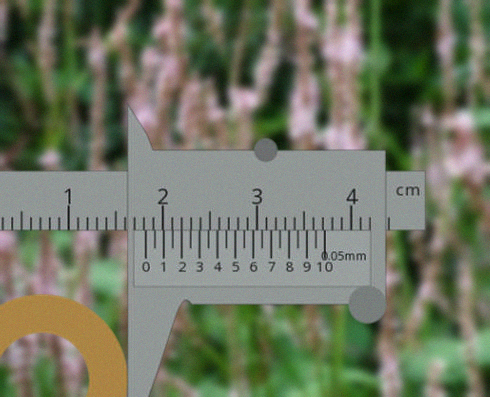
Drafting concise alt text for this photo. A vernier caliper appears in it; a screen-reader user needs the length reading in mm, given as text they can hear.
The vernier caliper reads 18.2 mm
